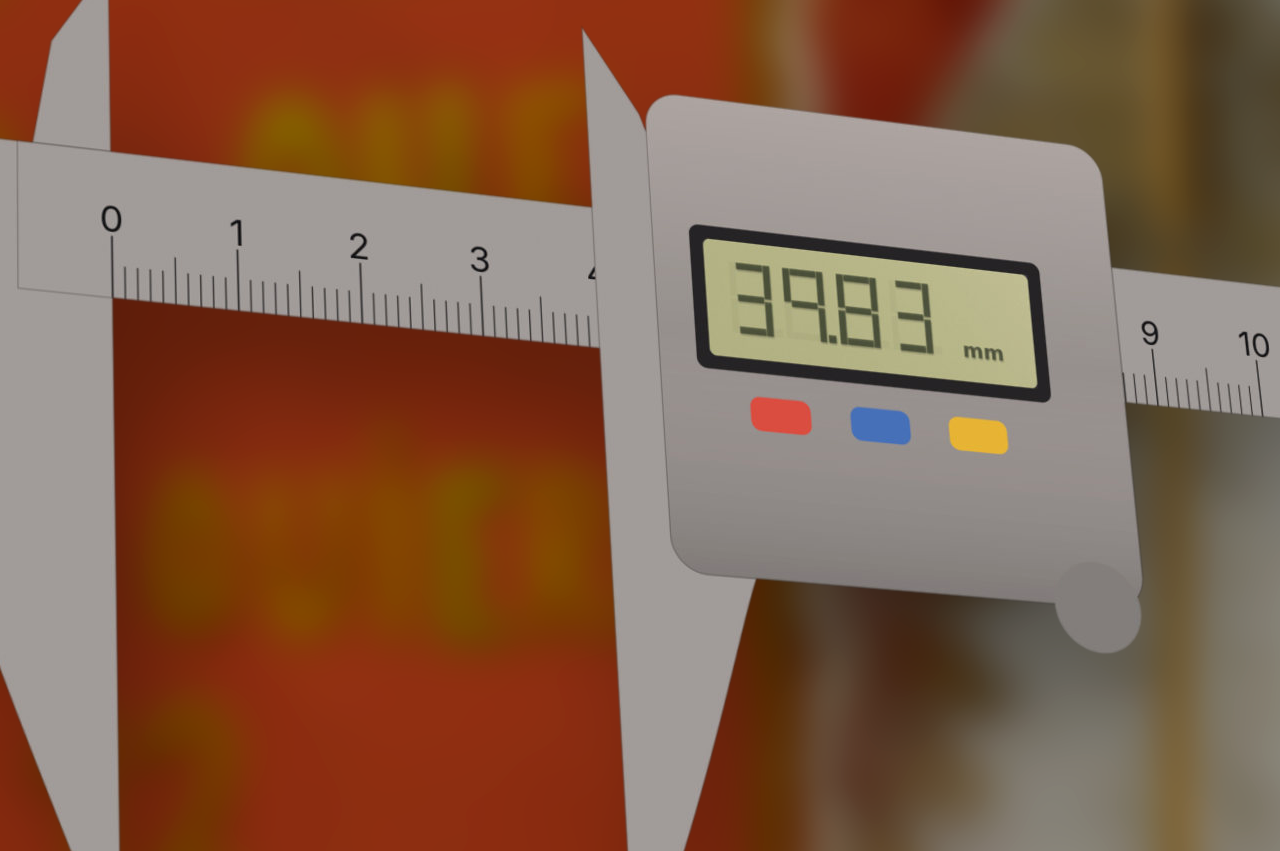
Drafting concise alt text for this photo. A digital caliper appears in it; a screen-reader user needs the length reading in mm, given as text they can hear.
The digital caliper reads 39.83 mm
